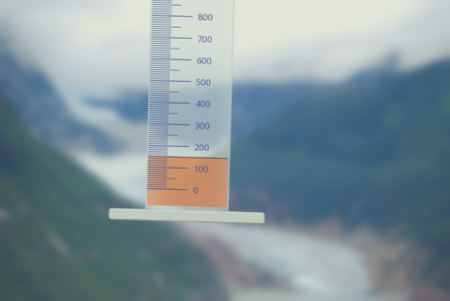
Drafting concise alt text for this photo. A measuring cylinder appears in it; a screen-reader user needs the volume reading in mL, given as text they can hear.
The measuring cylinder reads 150 mL
